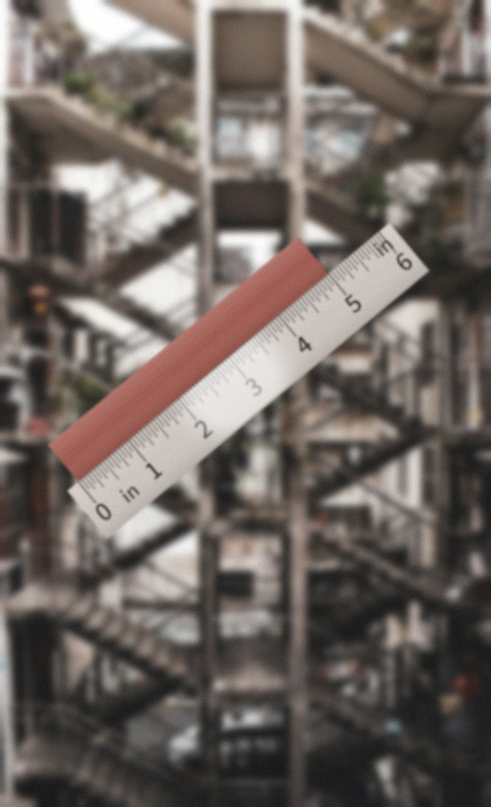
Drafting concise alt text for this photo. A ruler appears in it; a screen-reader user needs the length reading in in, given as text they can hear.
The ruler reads 5 in
